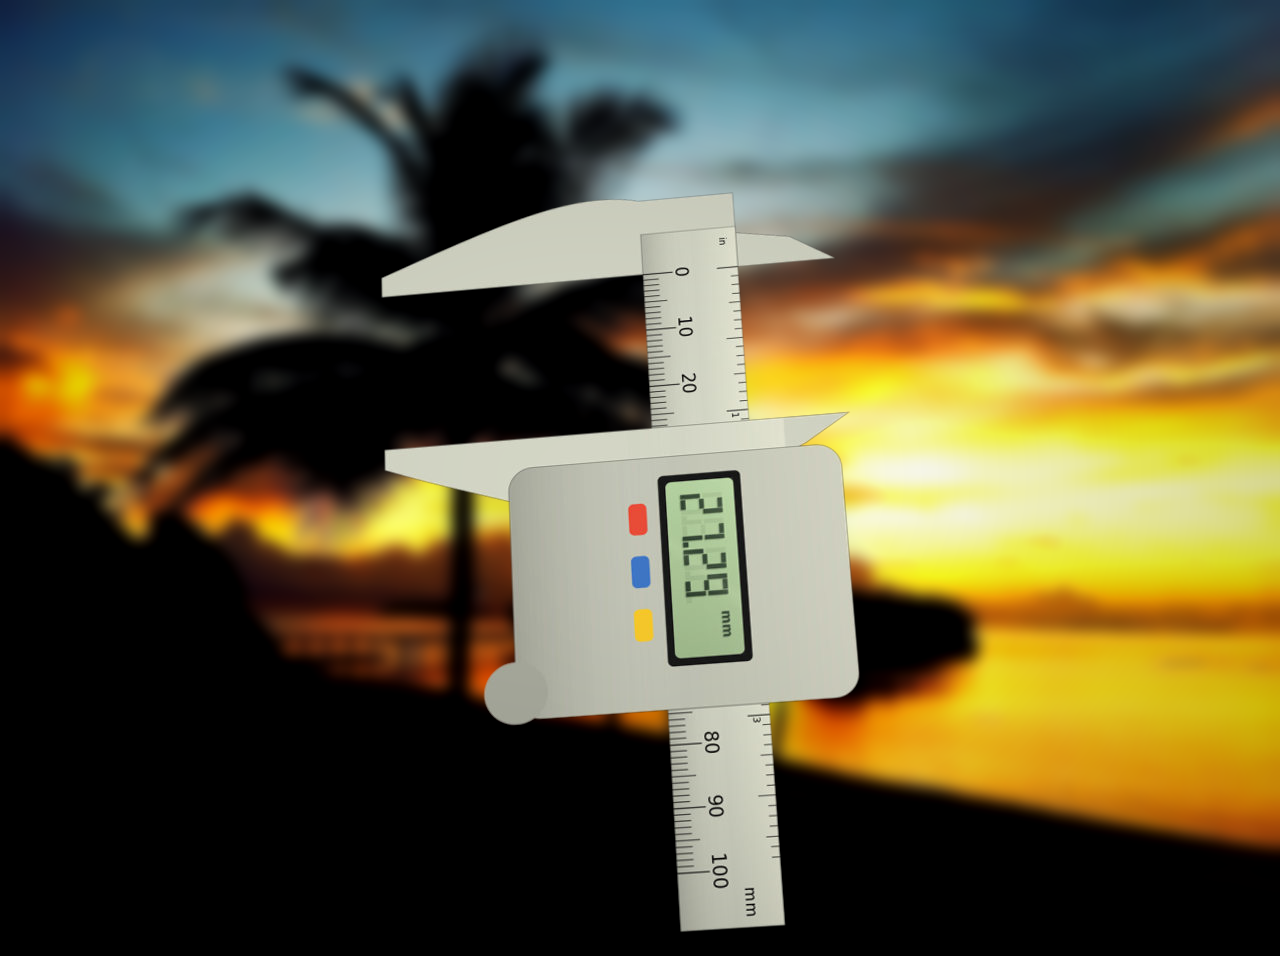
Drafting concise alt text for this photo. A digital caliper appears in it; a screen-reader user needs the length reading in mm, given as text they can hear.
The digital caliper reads 27.29 mm
